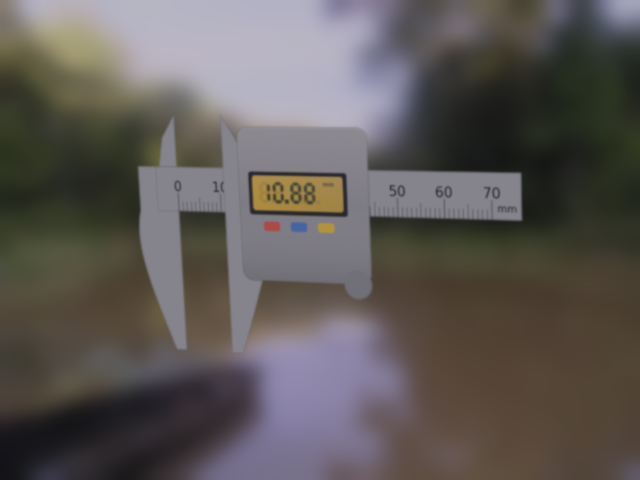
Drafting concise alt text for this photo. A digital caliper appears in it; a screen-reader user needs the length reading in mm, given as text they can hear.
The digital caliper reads 10.88 mm
